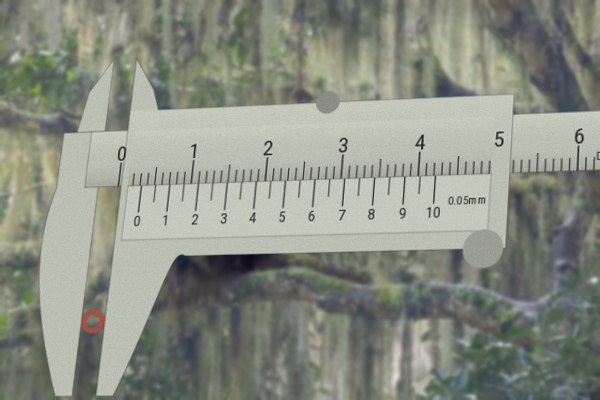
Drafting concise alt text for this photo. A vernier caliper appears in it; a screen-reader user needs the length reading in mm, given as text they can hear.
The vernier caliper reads 3.2 mm
